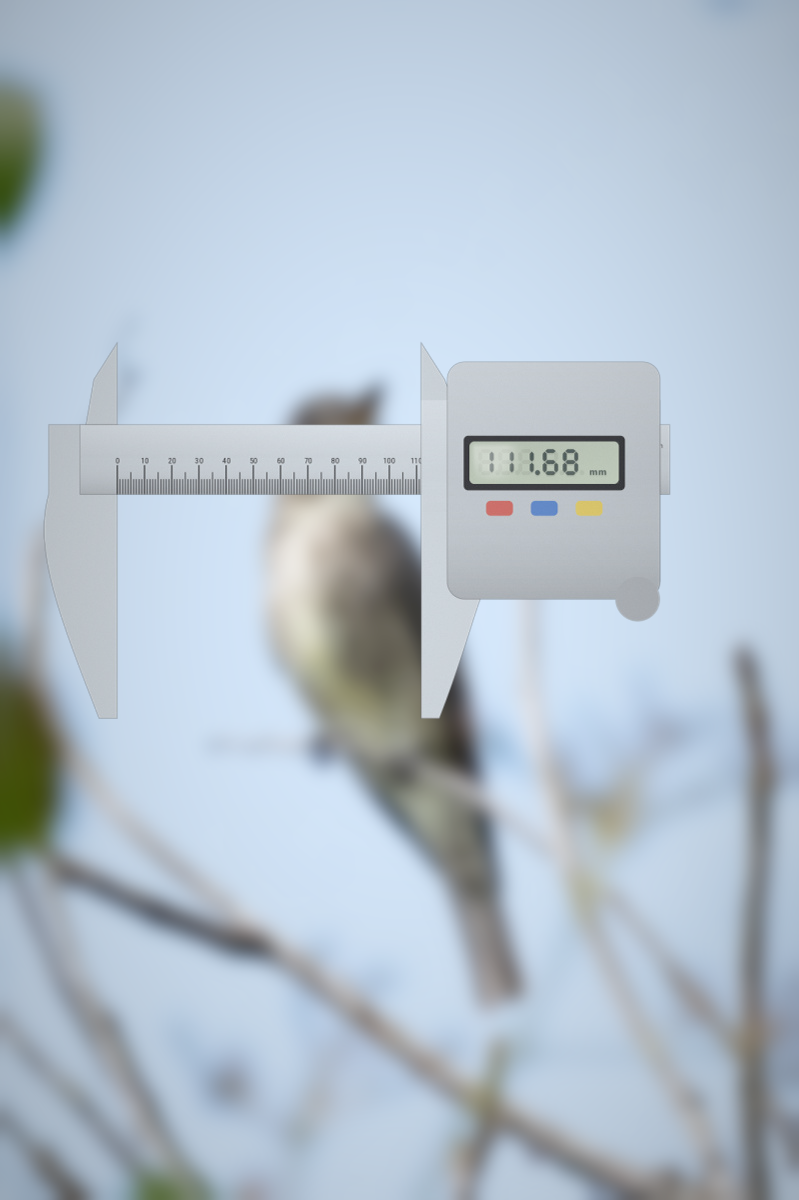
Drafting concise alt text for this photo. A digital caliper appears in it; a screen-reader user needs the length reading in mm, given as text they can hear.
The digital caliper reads 111.68 mm
